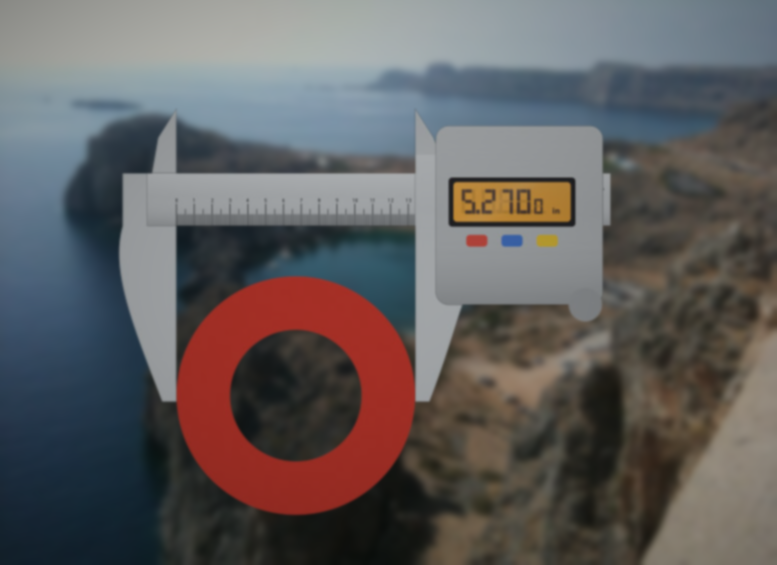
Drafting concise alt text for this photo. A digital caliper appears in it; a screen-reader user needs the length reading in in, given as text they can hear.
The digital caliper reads 5.2700 in
